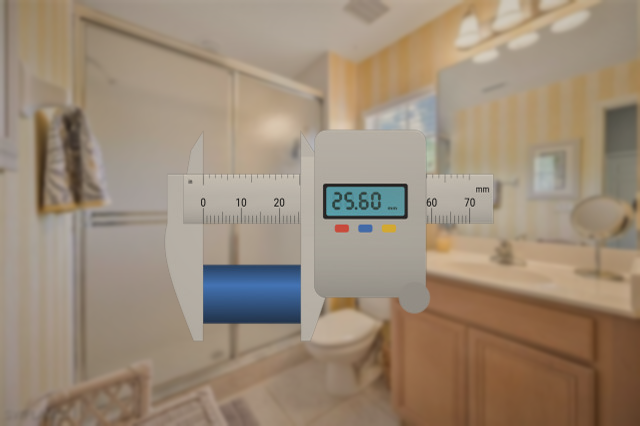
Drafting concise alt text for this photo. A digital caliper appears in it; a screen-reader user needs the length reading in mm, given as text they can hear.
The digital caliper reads 25.60 mm
